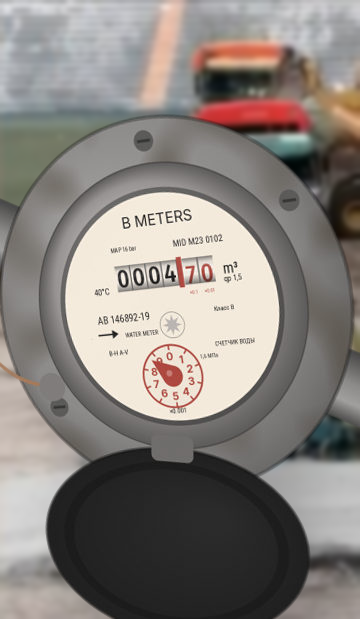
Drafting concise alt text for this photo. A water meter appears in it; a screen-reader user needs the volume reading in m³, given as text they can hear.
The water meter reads 4.698 m³
